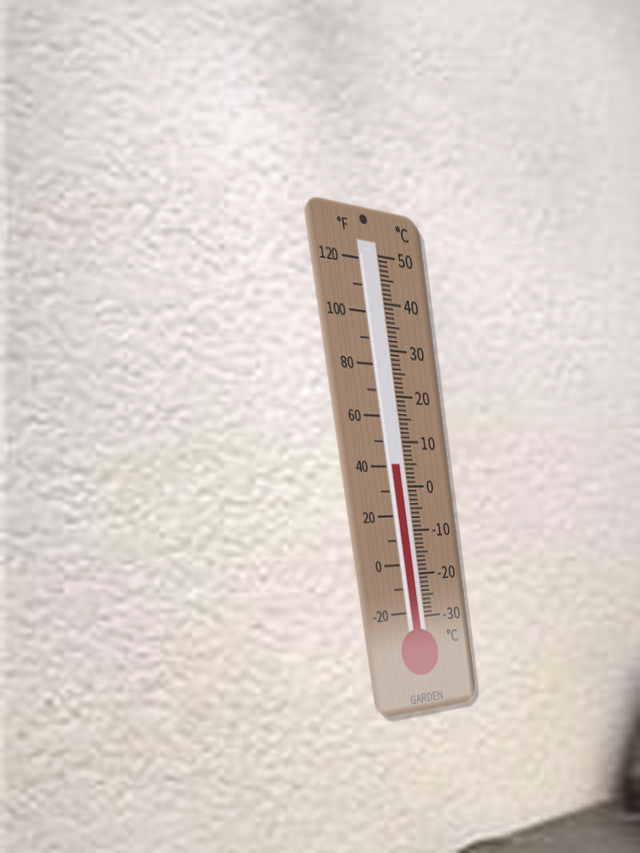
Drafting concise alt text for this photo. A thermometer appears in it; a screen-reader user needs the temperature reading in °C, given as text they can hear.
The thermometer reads 5 °C
